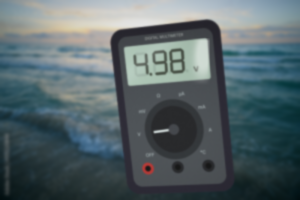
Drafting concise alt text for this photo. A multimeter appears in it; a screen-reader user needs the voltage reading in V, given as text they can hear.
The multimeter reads 4.98 V
